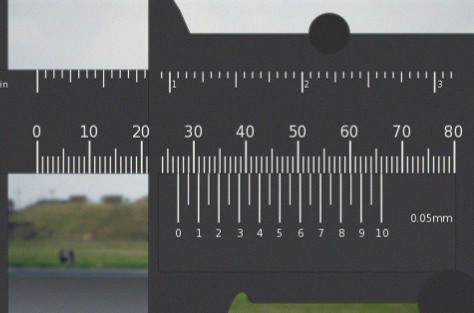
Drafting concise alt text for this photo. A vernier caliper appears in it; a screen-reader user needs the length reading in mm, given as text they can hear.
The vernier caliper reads 27.0 mm
